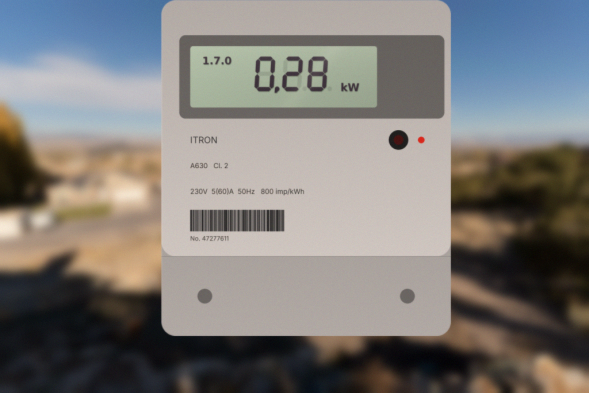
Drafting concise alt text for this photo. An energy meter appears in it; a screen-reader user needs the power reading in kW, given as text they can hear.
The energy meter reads 0.28 kW
